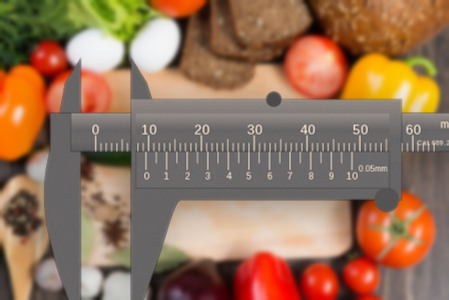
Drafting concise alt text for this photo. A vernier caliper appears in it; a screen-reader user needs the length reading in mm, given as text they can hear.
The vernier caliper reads 9.5 mm
